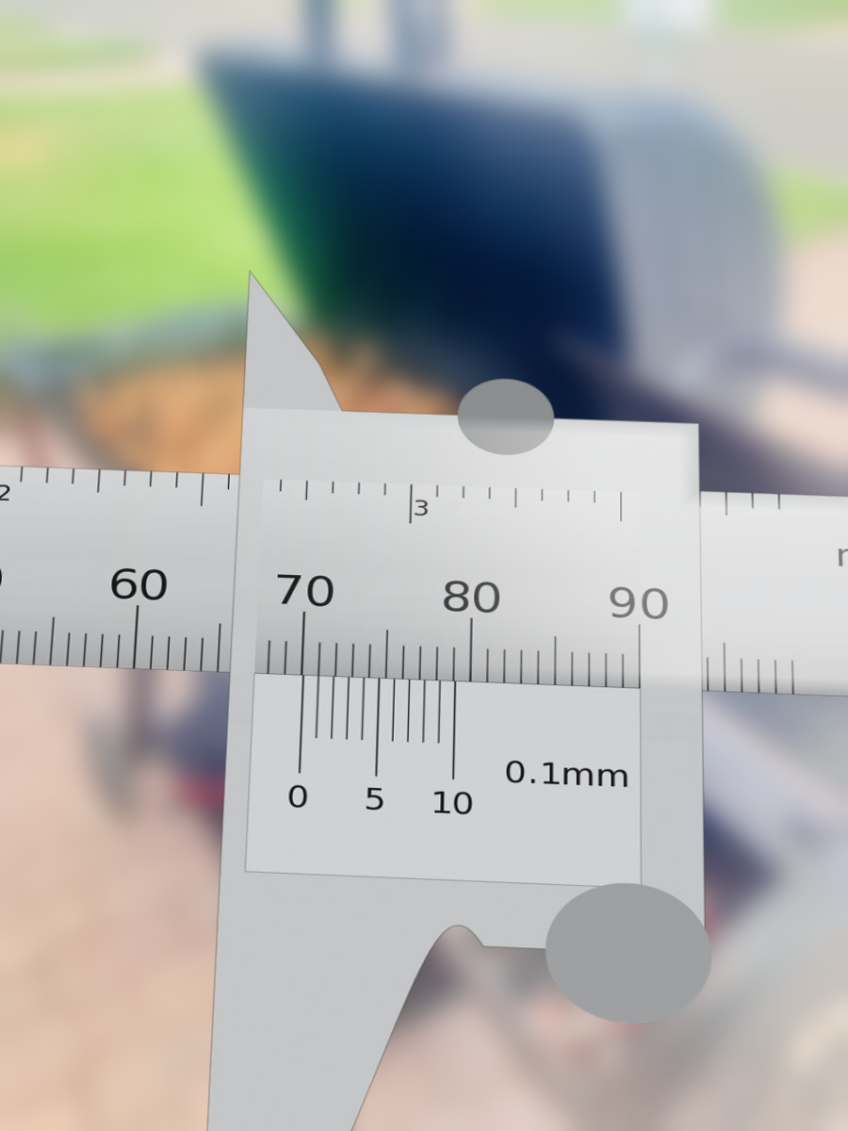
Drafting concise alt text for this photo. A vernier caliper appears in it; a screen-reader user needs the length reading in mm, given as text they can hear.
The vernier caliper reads 70.1 mm
